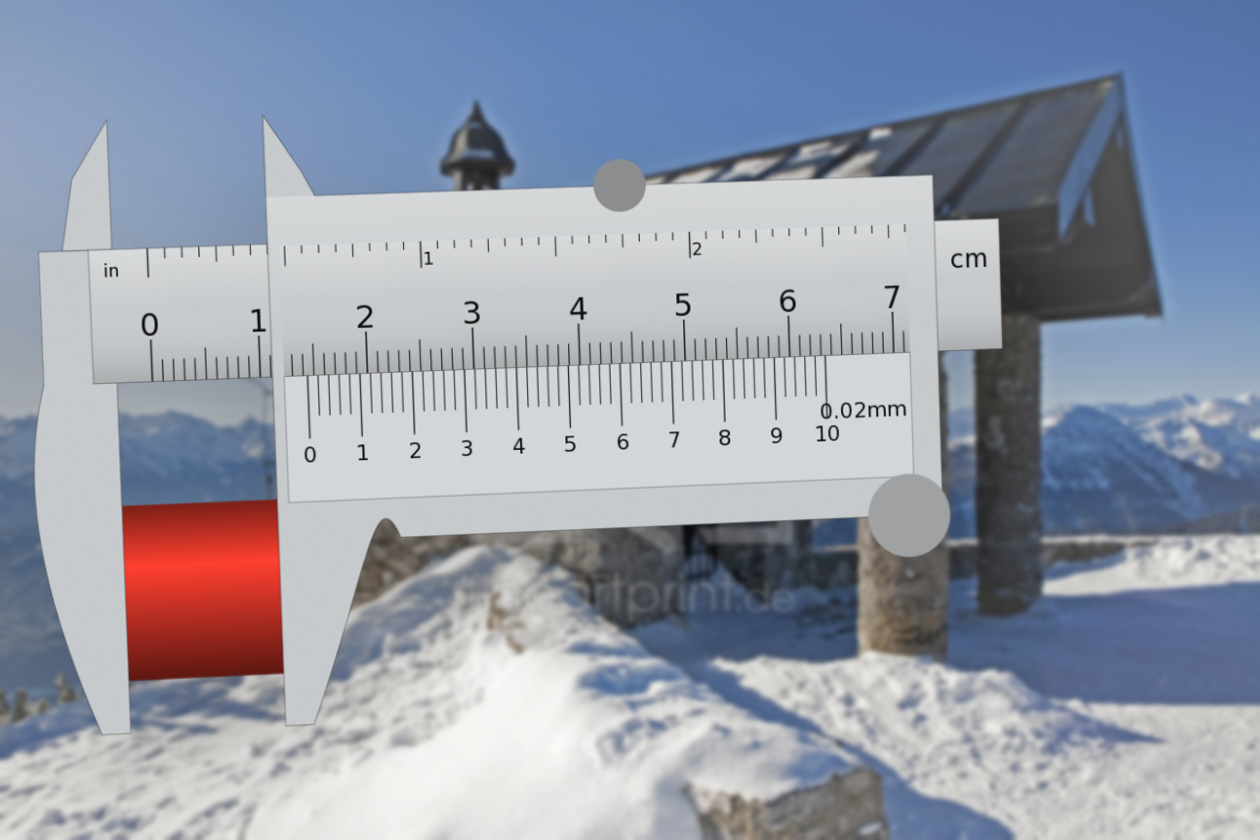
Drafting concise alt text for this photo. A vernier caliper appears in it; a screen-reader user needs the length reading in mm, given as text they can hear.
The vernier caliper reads 14.4 mm
